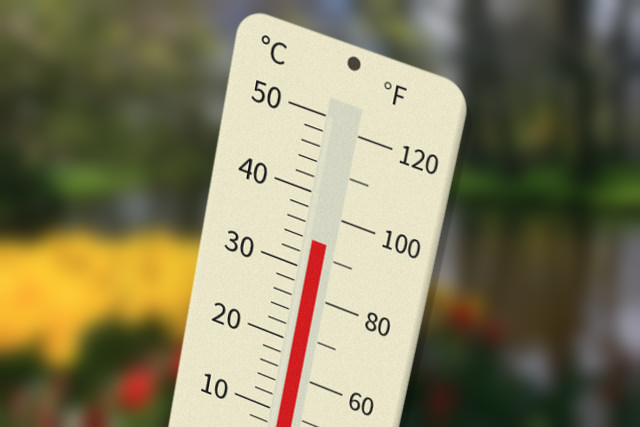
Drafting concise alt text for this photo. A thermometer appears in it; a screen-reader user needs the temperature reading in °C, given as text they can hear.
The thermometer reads 34 °C
